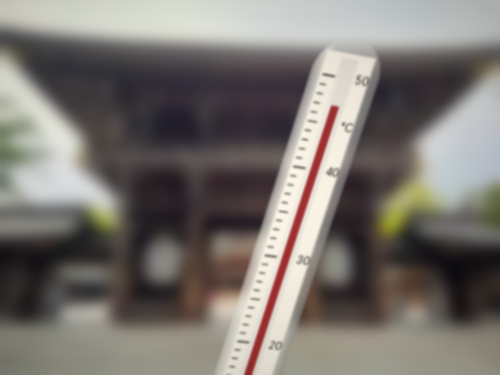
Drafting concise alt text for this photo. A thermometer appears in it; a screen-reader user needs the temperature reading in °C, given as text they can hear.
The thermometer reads 47 °C
